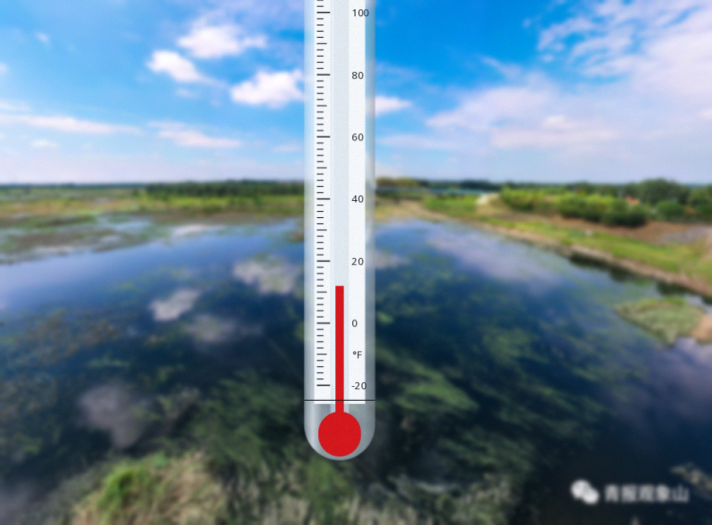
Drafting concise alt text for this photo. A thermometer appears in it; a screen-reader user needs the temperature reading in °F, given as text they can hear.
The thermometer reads 12 °F
